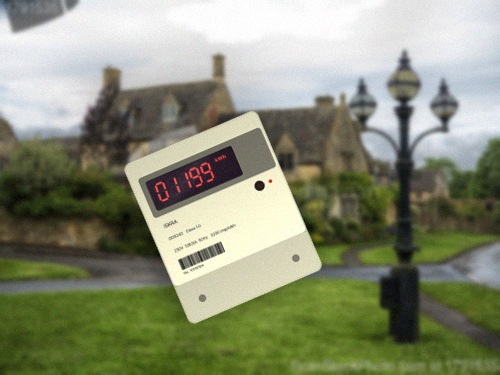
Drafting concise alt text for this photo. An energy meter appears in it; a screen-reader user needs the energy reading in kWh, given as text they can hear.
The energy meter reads 1199 kWh
